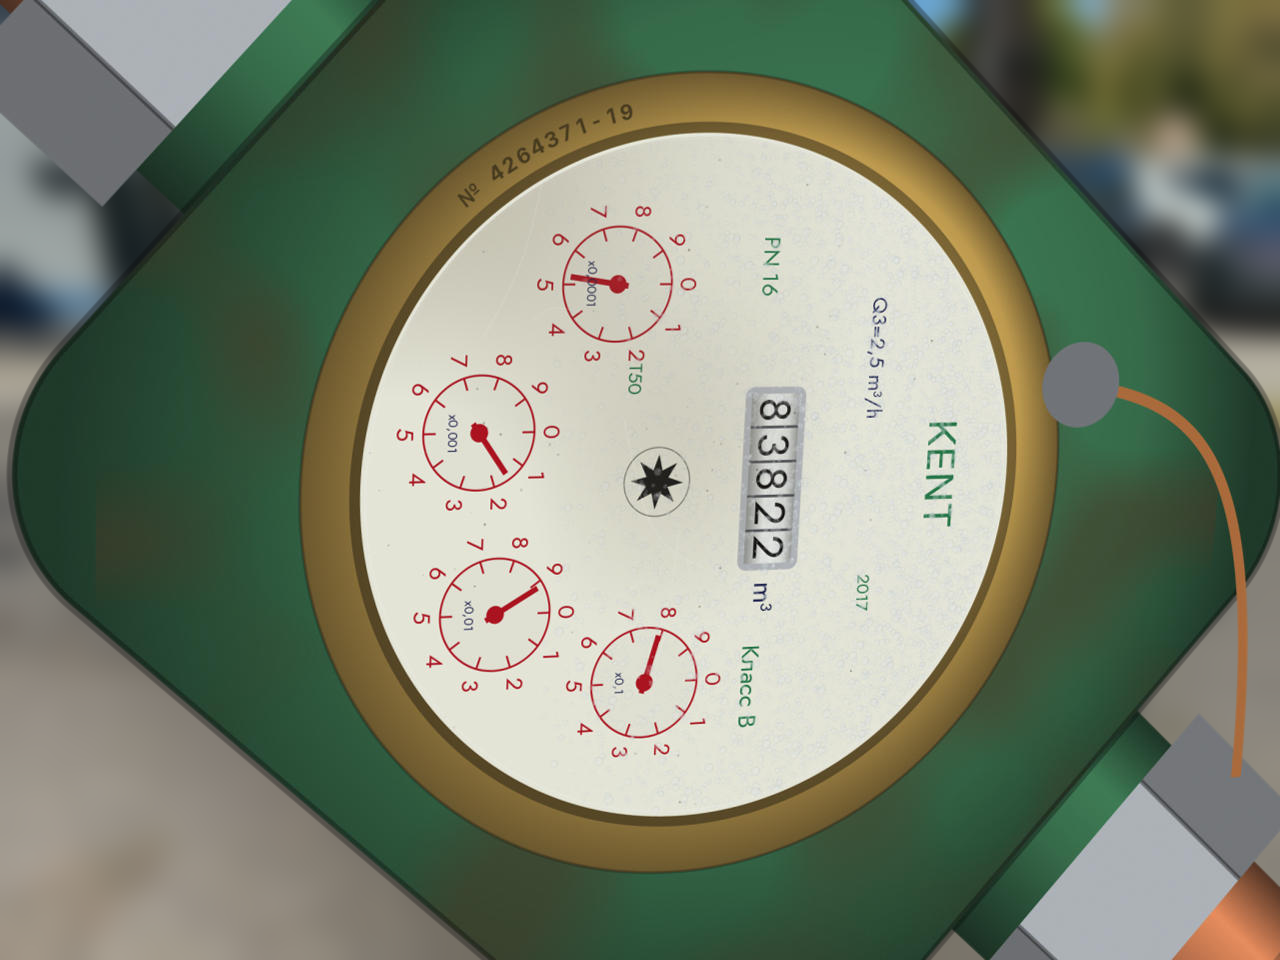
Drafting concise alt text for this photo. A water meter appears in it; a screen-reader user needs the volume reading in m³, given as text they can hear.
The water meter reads 83822.7915 m³
